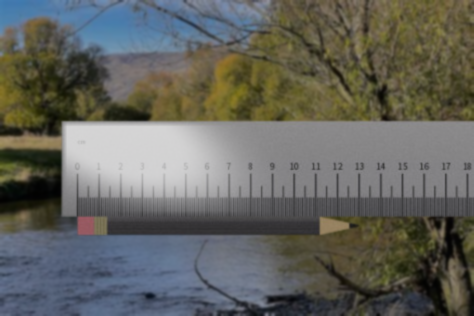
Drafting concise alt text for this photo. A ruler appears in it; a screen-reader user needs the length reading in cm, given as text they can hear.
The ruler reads 13 cm
